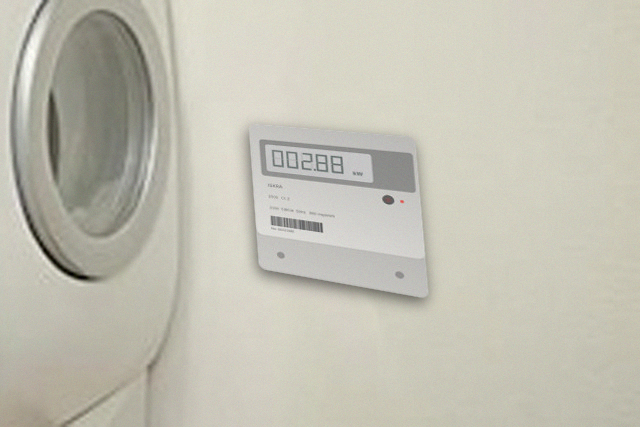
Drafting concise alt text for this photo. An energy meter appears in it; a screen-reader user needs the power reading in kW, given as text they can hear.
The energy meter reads 2.88 kW
